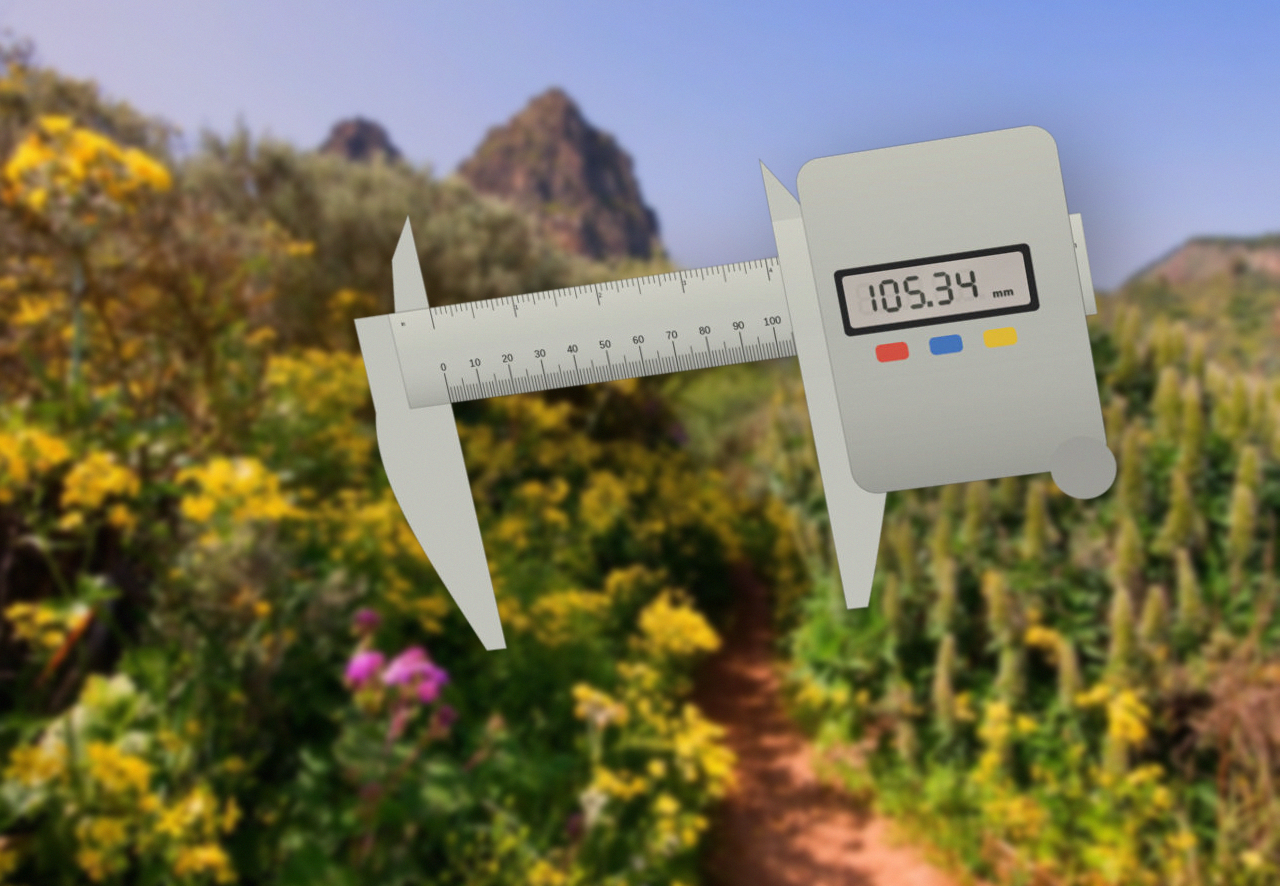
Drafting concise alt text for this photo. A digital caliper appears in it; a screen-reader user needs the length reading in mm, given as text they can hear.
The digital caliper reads 105.34 mm
